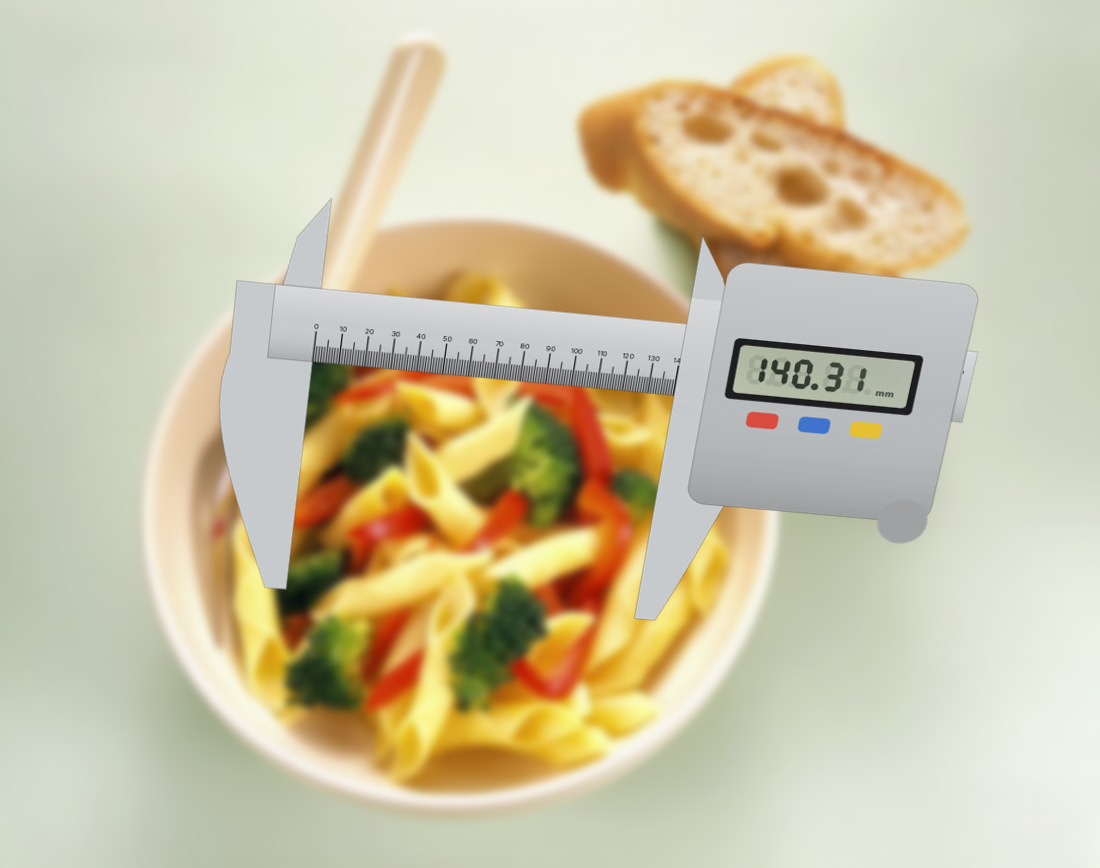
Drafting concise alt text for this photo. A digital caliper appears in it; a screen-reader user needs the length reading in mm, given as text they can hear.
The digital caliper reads 140.31 mm
